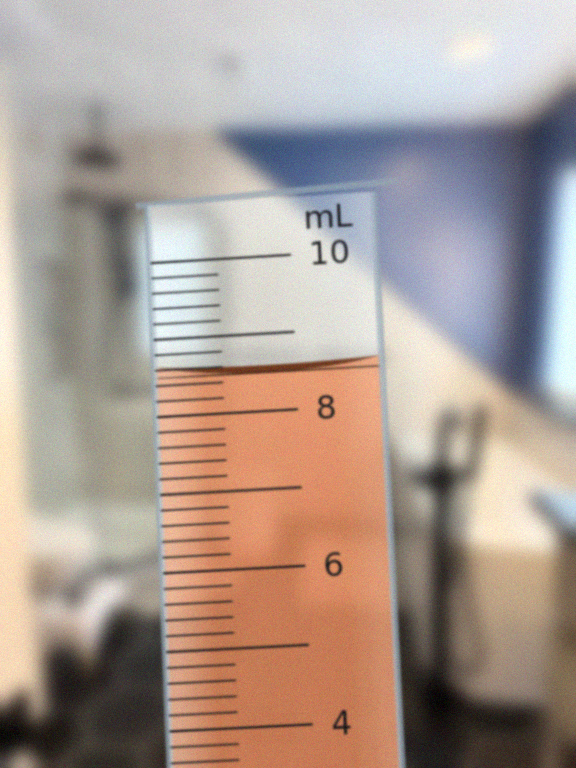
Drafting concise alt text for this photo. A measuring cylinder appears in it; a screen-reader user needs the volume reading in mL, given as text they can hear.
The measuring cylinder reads 8.5 mL
